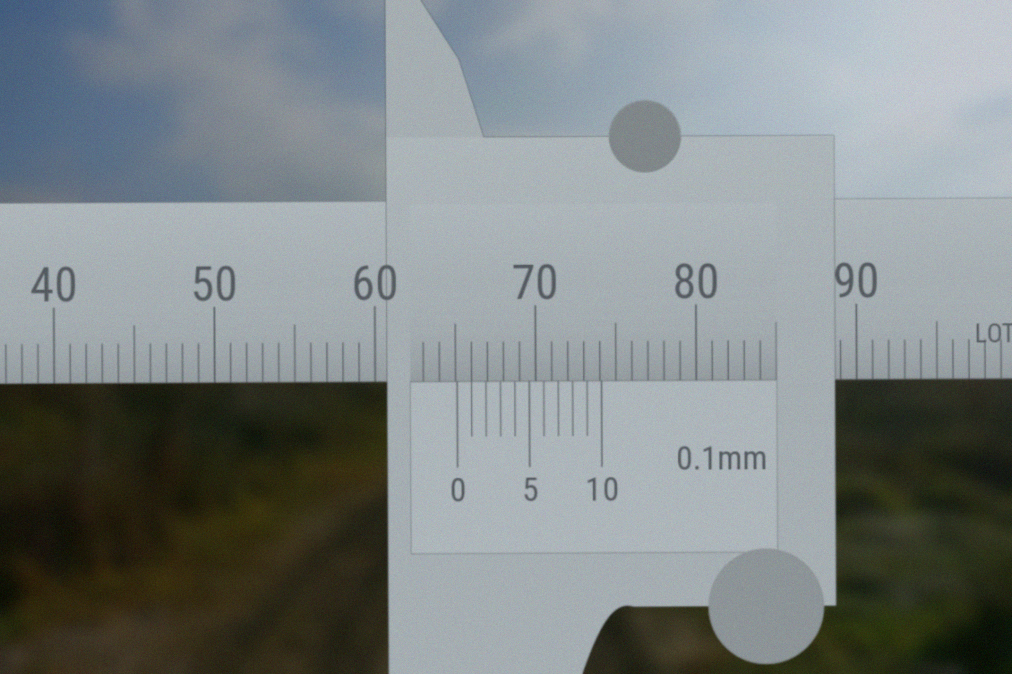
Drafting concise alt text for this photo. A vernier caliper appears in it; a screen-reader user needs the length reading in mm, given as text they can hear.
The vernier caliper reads 65.1 mm
